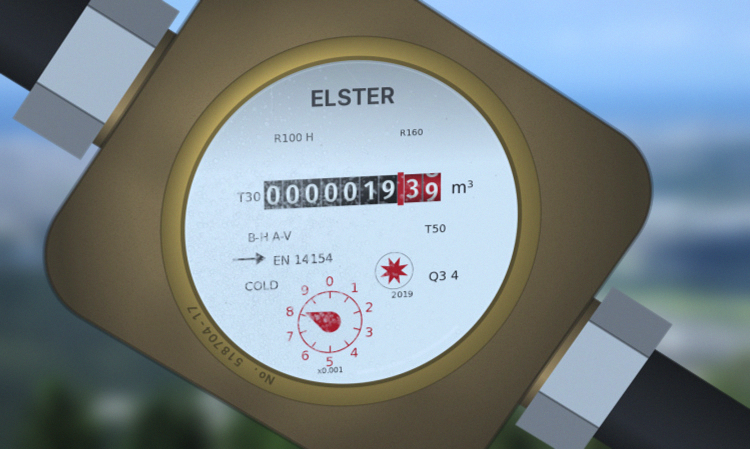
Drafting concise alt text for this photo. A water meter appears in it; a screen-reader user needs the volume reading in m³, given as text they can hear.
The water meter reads 19.388 m³
